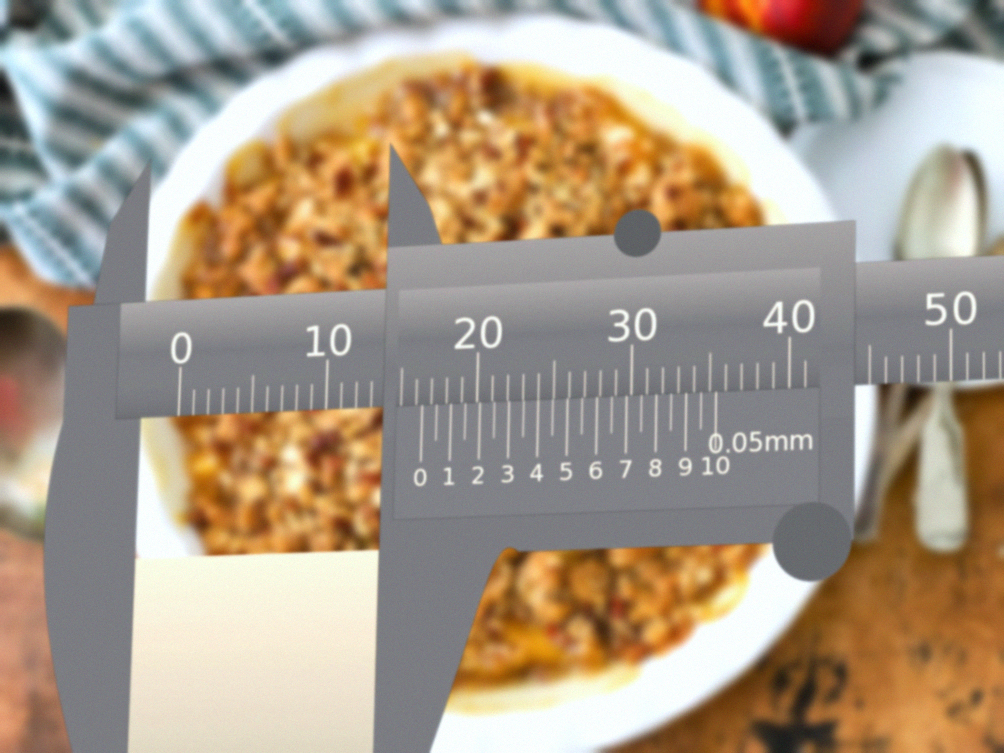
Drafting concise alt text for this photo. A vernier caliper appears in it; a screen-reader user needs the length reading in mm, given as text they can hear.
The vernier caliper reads 16.4 mm
